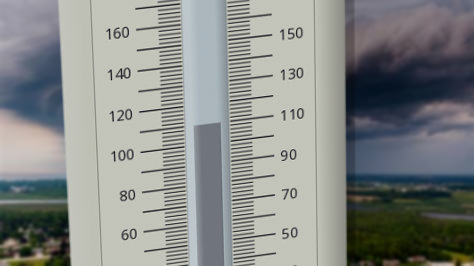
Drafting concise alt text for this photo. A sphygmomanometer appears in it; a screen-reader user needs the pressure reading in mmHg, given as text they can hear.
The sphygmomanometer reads 110 mmHg
